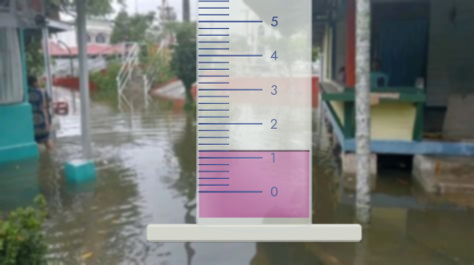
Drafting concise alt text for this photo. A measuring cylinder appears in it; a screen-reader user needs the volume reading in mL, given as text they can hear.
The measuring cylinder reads 1.2 mL
